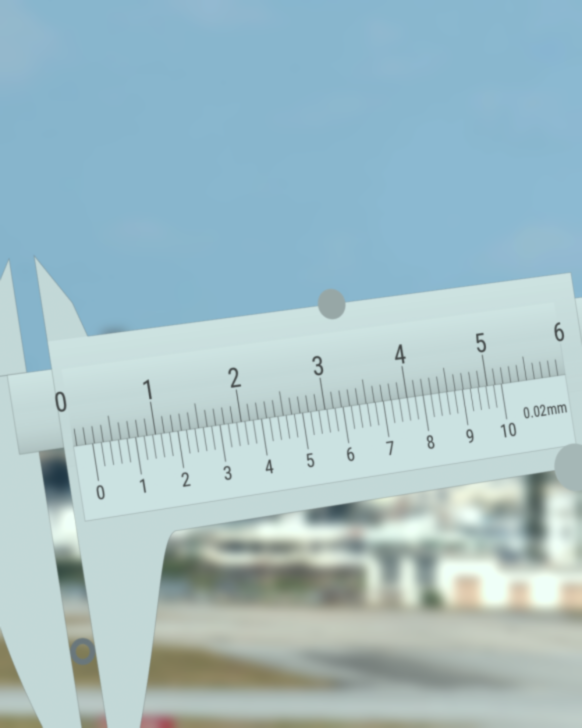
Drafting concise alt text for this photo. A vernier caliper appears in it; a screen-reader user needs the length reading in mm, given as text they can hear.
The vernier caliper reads 2.8 mm
